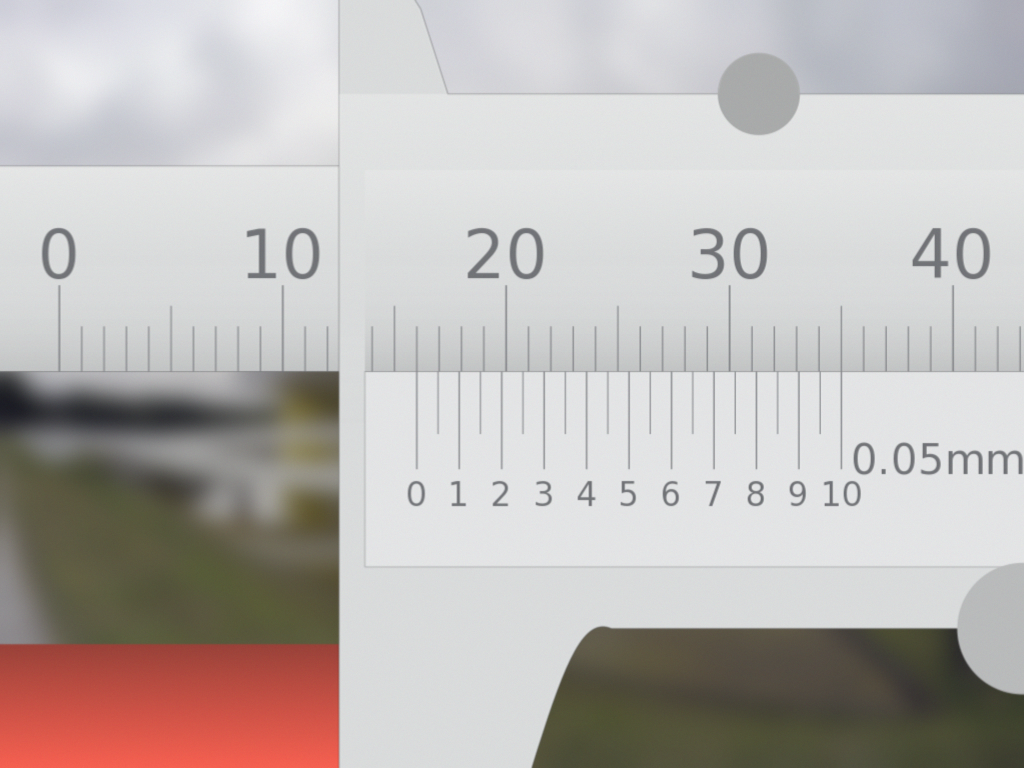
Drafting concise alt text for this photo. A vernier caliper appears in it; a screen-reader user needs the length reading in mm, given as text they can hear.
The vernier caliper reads 16.0 mm
